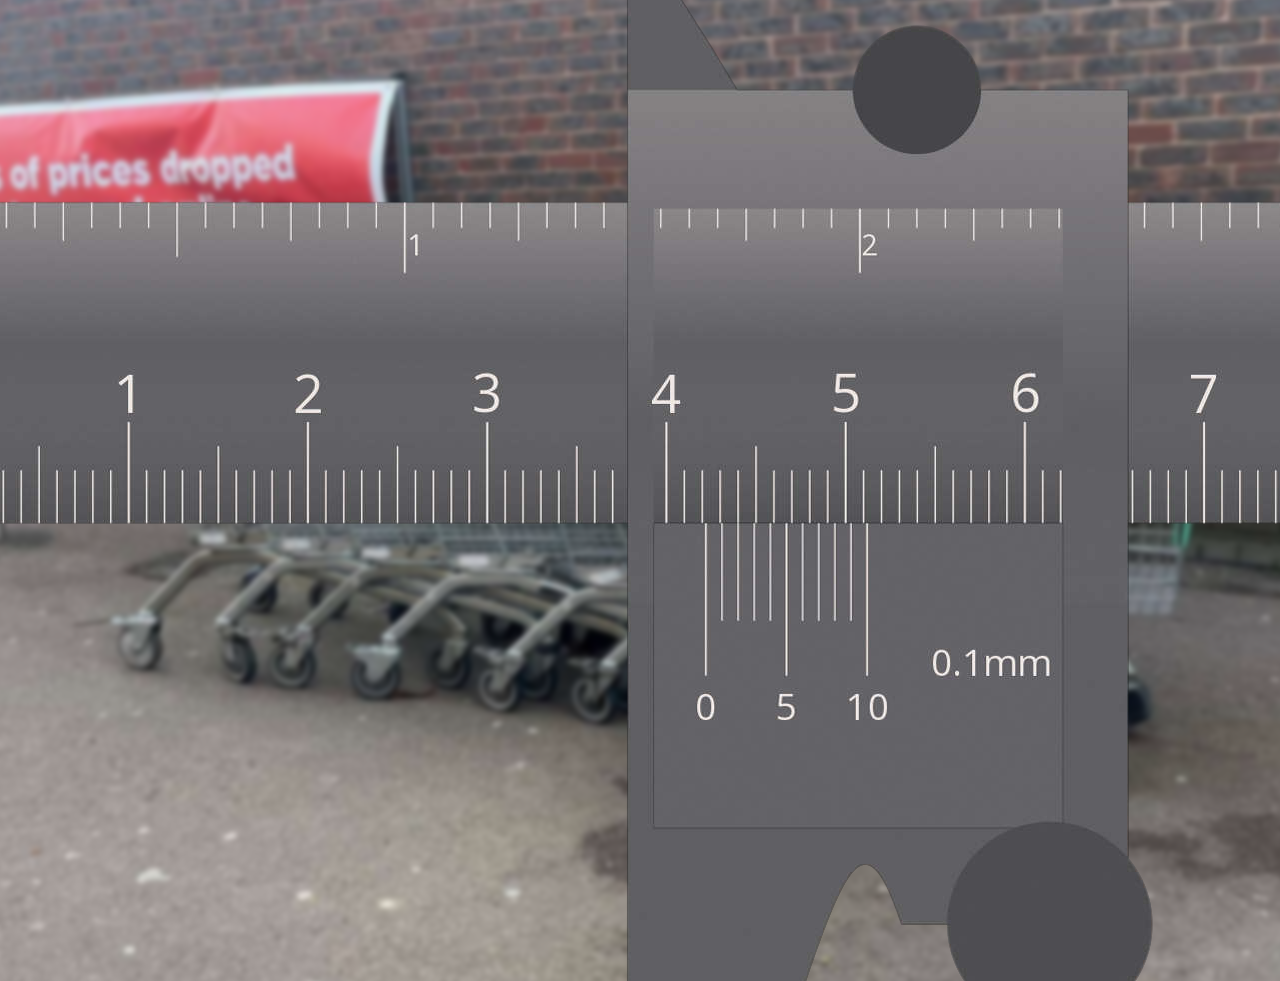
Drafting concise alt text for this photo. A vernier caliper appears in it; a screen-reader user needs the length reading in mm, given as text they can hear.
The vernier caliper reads 42.2 mm
